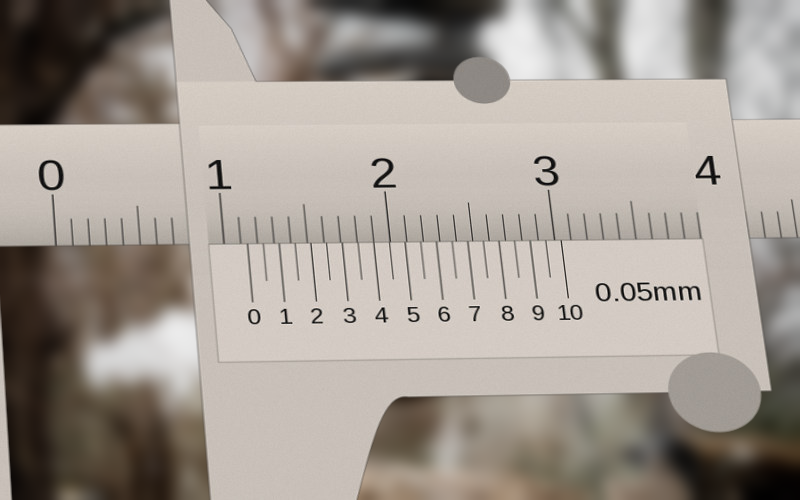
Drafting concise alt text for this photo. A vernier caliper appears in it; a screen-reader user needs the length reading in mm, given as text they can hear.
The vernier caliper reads 11.4 mm
